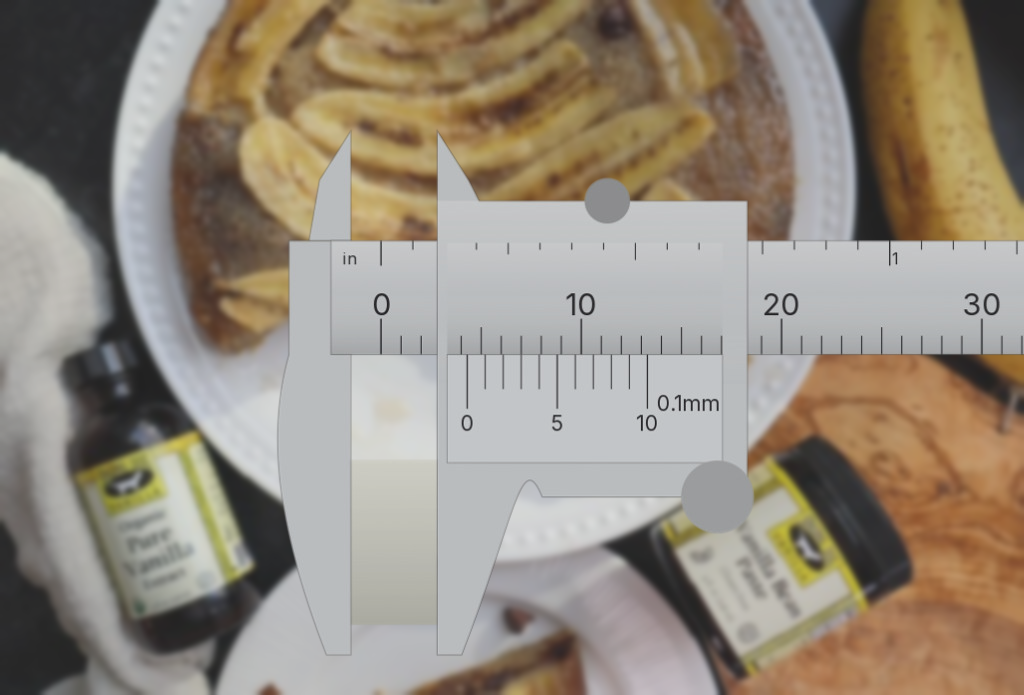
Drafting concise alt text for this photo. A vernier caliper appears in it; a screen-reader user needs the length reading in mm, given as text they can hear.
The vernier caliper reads 4.3 mm
